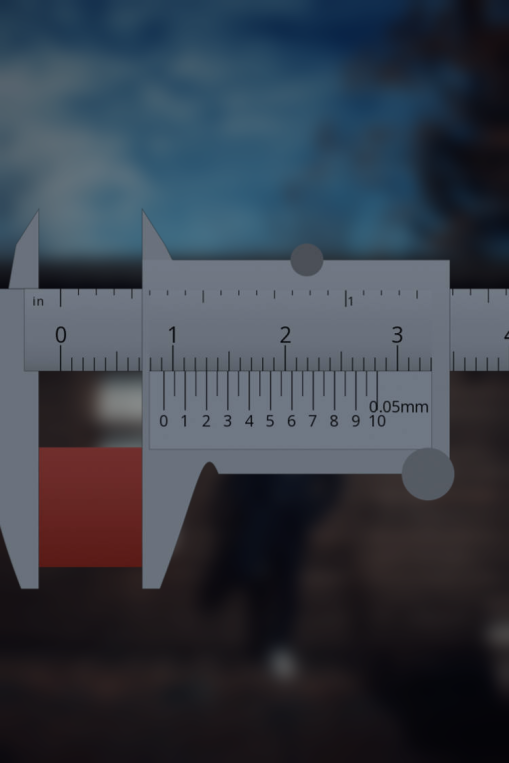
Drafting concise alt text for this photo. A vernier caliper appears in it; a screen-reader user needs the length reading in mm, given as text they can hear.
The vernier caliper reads 9.2 mm
